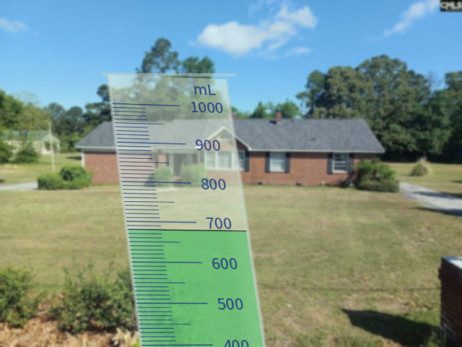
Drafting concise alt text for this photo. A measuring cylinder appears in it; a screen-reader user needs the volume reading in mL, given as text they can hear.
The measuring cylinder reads 680 mL
